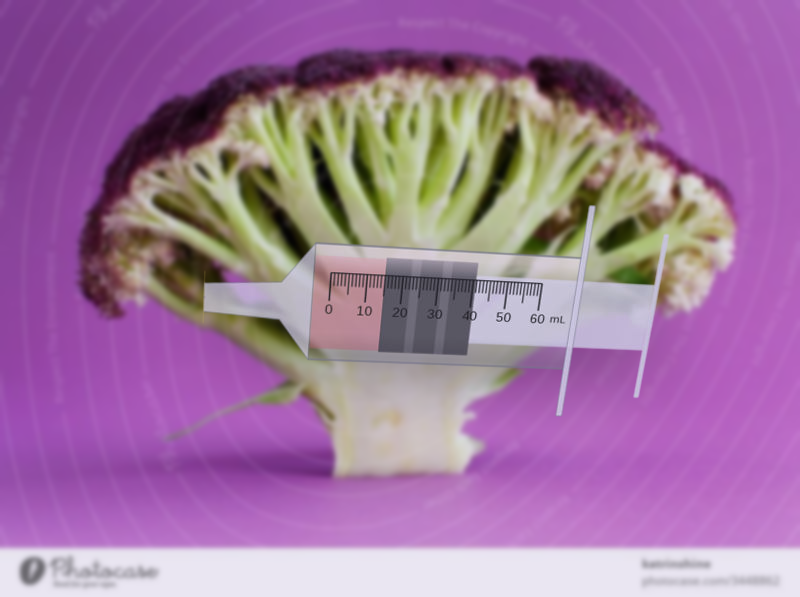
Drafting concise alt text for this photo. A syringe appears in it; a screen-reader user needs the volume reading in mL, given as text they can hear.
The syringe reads 15 mL
